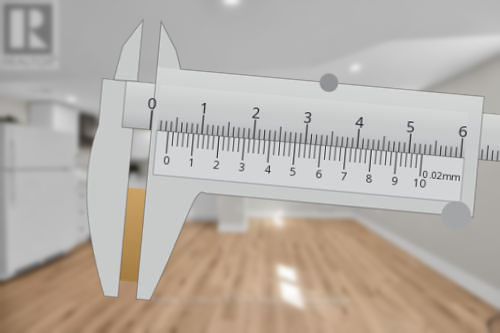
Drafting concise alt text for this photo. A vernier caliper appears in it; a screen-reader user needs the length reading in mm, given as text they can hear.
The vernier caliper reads 3.5 mm
